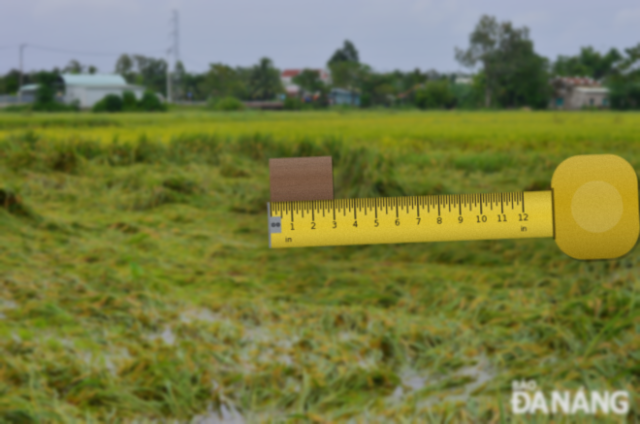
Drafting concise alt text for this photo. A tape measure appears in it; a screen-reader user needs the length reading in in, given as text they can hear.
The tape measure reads 3 in
